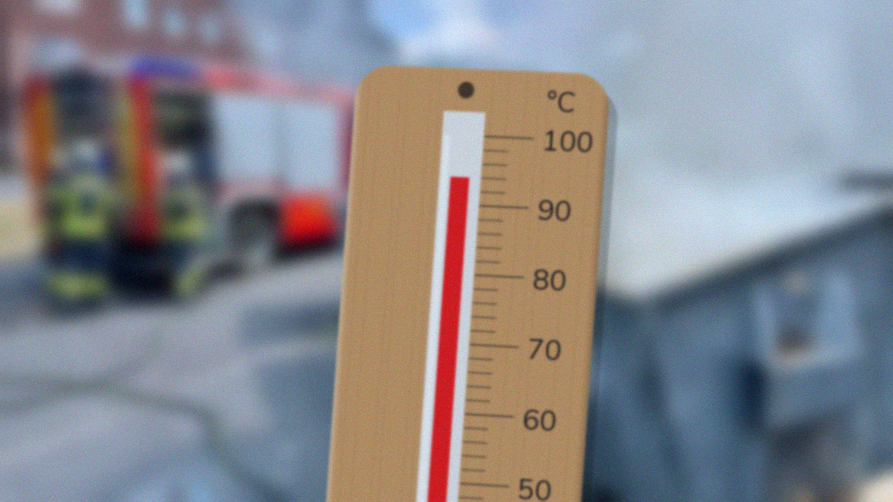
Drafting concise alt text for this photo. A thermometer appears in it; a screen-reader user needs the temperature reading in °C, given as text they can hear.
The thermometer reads 94 °C
